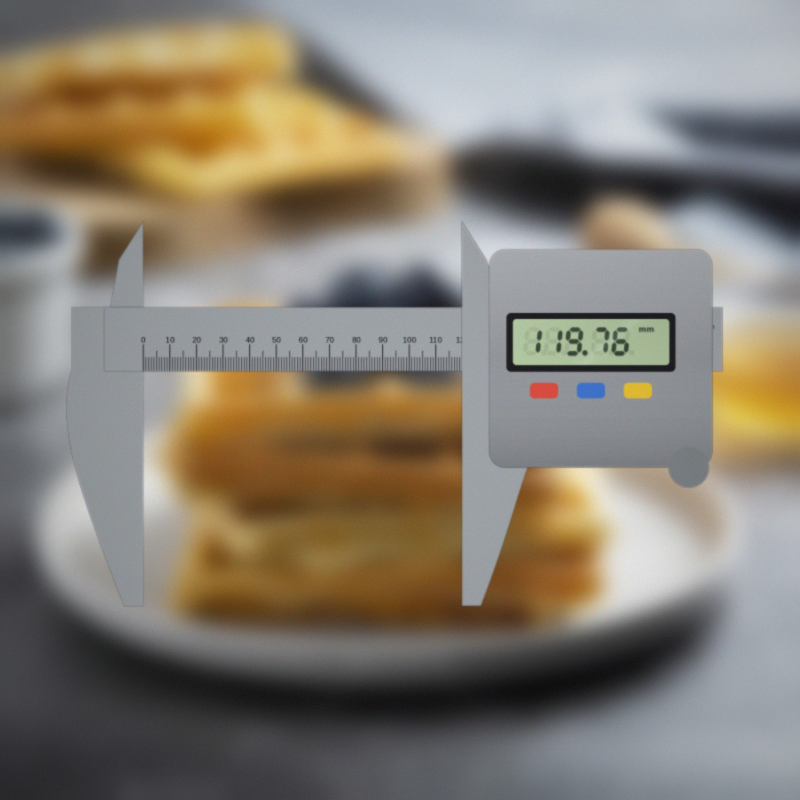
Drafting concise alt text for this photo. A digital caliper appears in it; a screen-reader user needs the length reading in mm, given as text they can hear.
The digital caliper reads 119.76 mm
